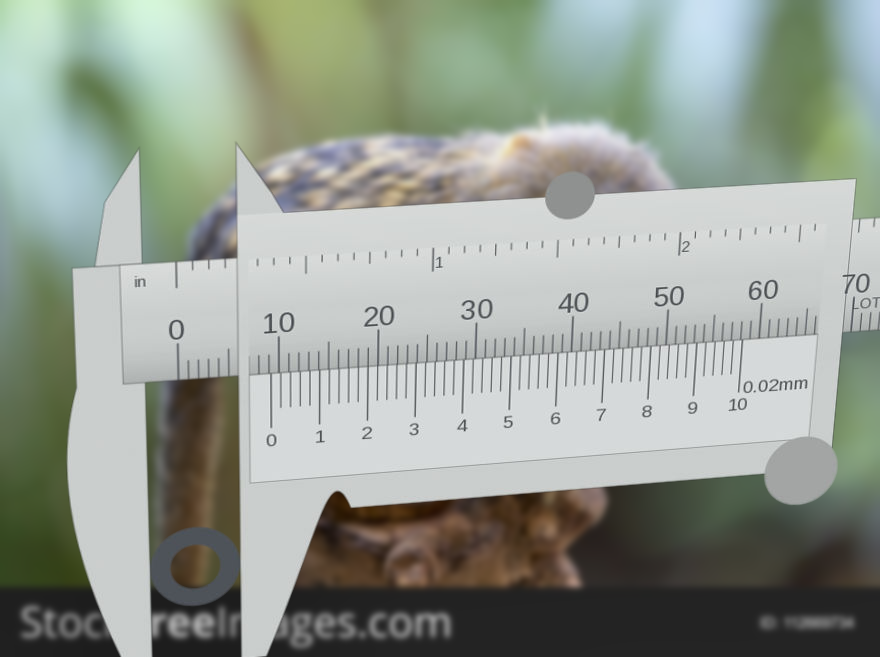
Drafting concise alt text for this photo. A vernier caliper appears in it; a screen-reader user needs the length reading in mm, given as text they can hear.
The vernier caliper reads 9.2 mm
